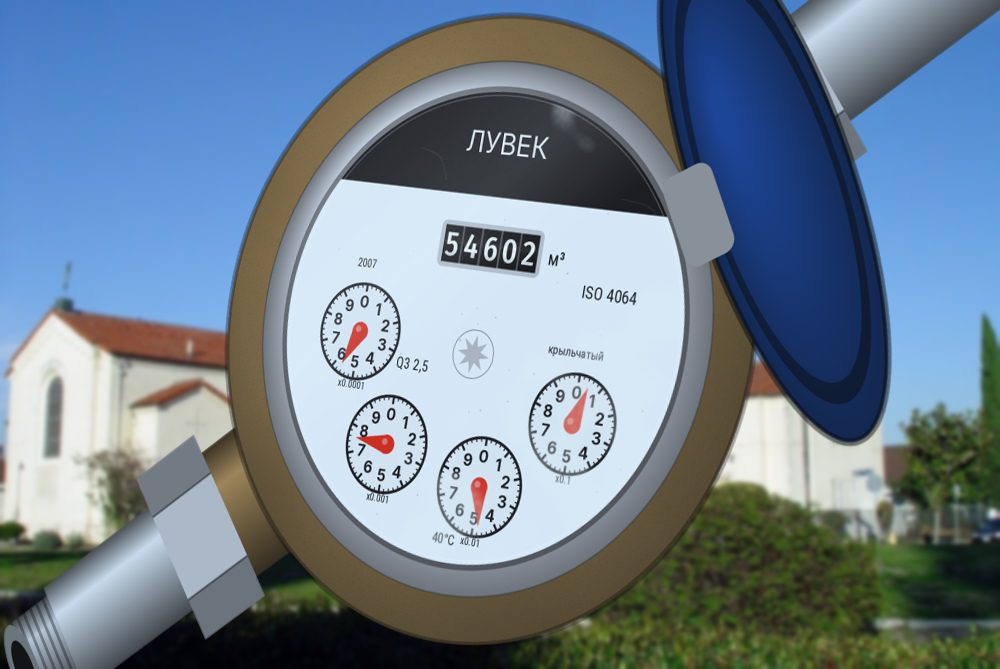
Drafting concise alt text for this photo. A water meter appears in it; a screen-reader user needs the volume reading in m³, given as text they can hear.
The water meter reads 54602.0475 m³
